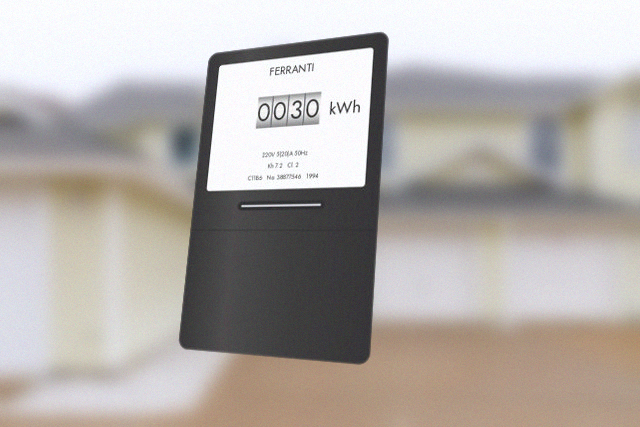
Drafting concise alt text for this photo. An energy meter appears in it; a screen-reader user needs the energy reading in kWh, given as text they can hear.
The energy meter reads 30 kWh
